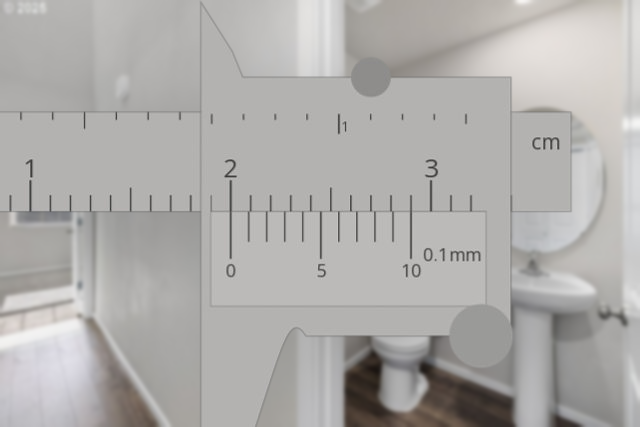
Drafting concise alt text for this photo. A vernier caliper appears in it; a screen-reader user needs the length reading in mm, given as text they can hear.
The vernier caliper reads 20.0 mm
